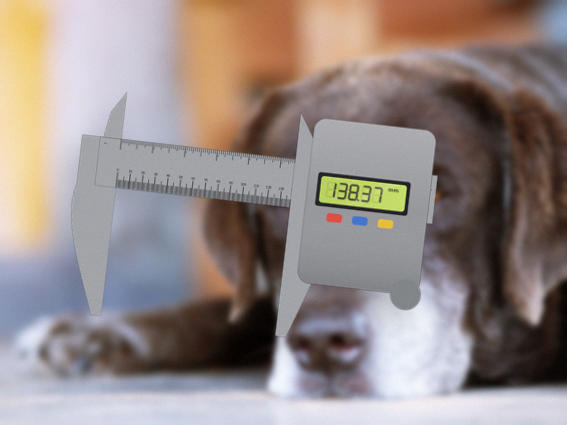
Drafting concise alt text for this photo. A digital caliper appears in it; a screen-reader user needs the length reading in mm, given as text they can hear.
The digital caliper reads 138.37 mm
